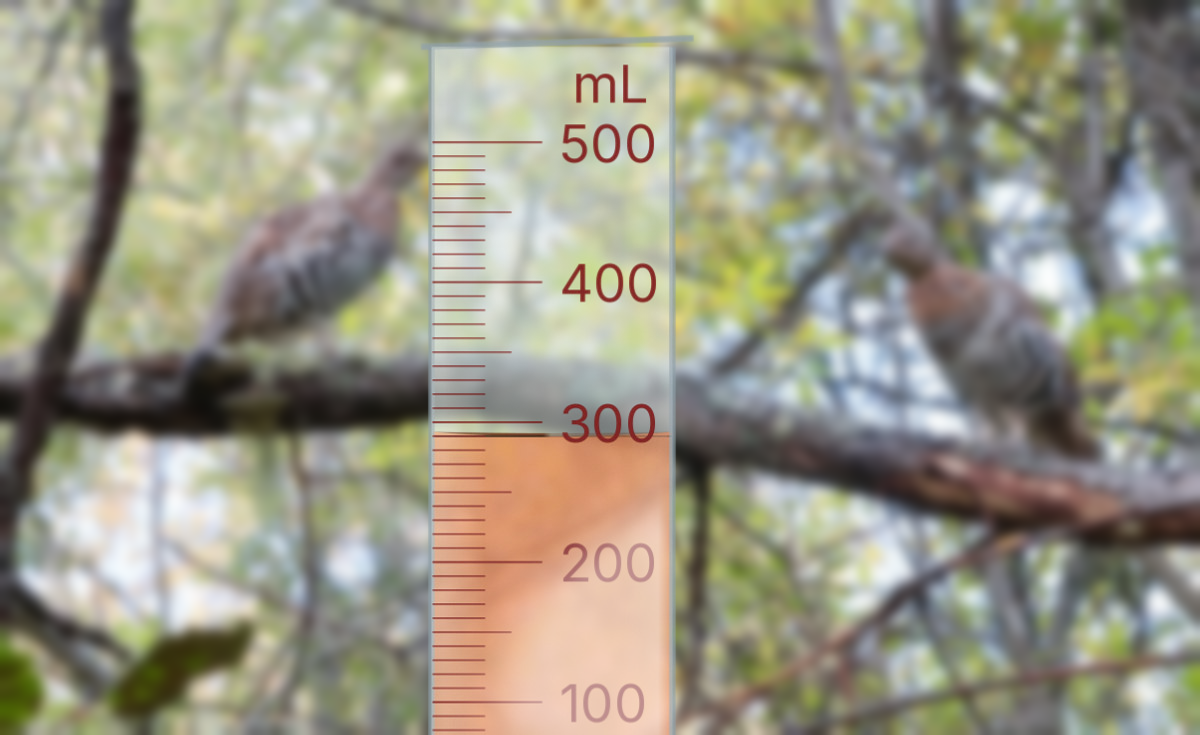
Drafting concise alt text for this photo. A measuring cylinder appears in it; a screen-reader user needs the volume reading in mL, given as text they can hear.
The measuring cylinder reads 290 mL
